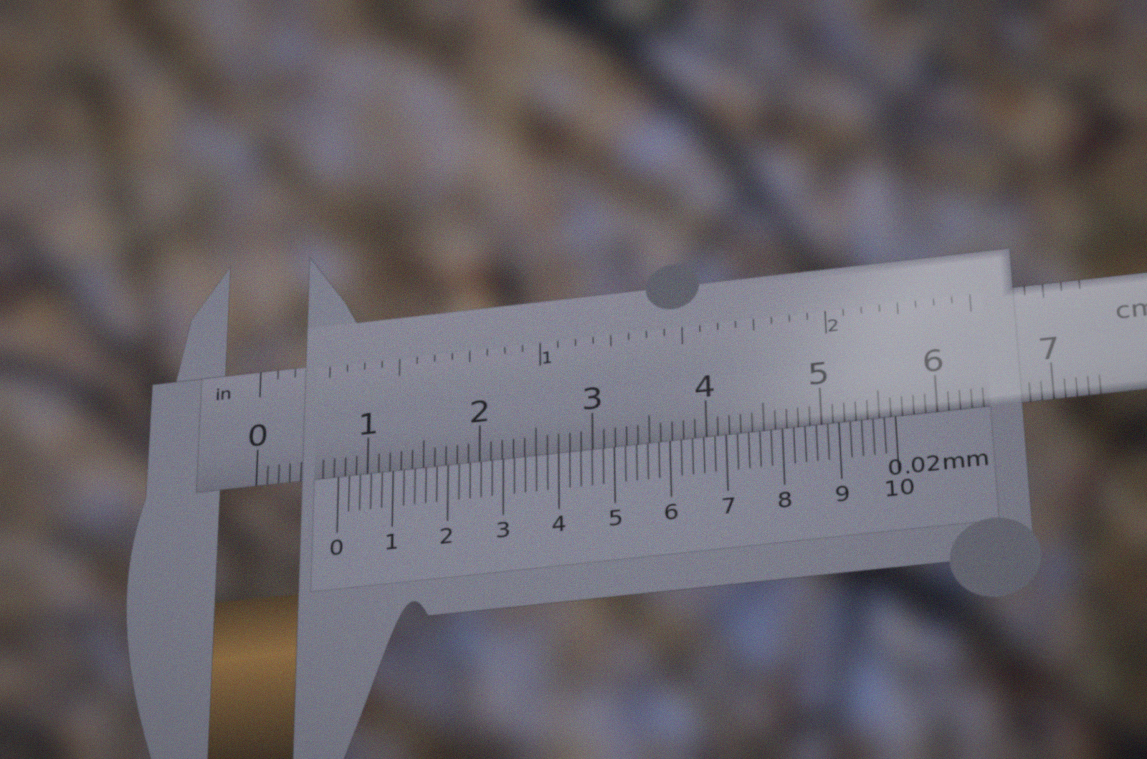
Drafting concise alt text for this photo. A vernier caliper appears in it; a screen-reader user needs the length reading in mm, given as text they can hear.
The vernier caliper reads 7.4 mm
